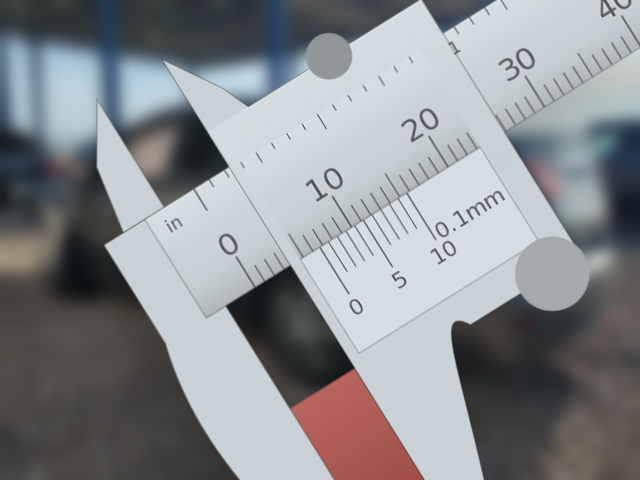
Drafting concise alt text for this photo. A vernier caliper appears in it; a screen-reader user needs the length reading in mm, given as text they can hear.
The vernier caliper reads 6.7 mm
